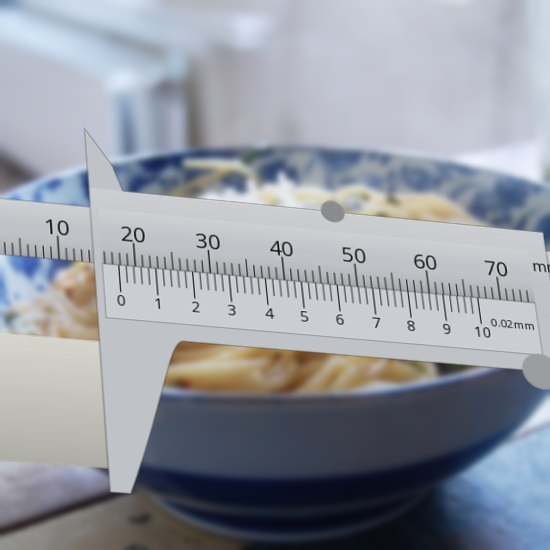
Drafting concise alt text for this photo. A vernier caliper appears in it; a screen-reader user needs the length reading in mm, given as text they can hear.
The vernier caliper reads 17.8 mm
